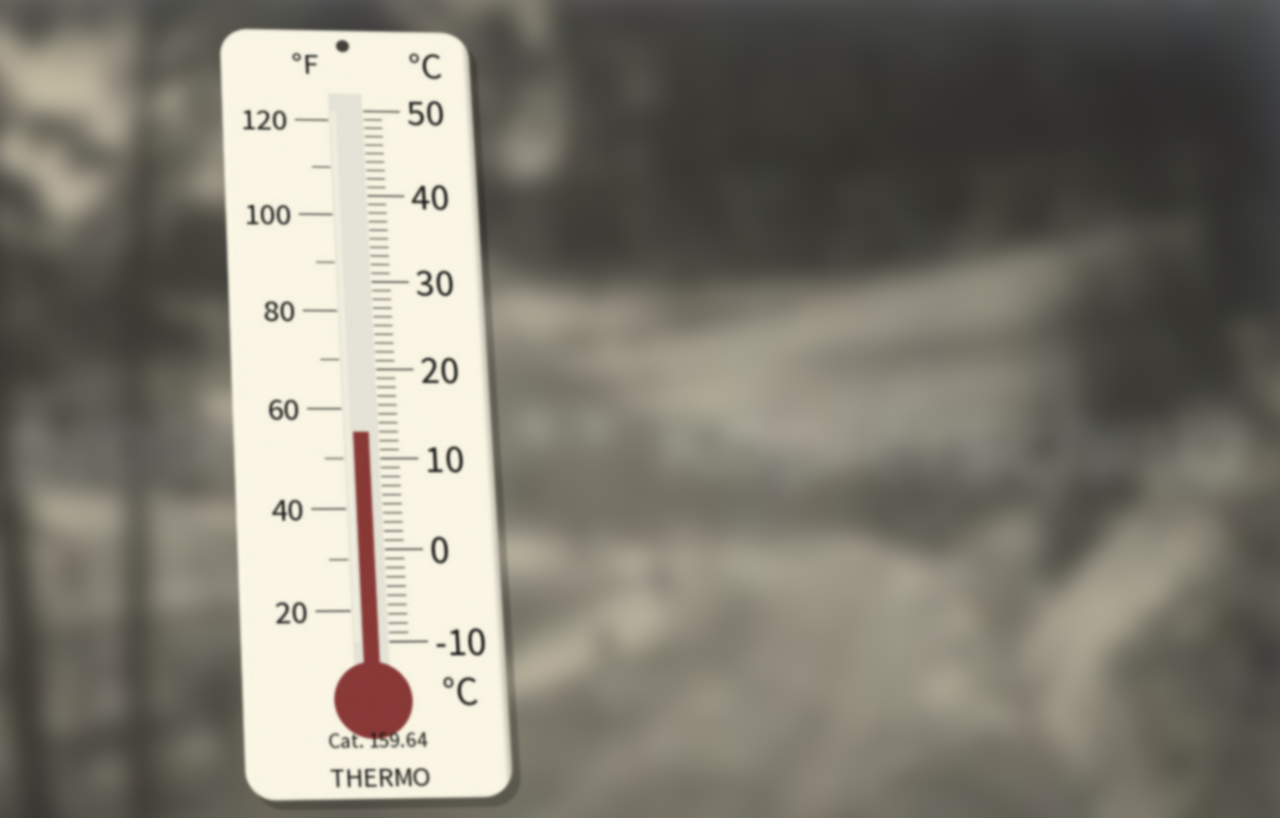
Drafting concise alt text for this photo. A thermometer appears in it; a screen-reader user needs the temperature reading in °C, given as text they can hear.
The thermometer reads 13 °C
